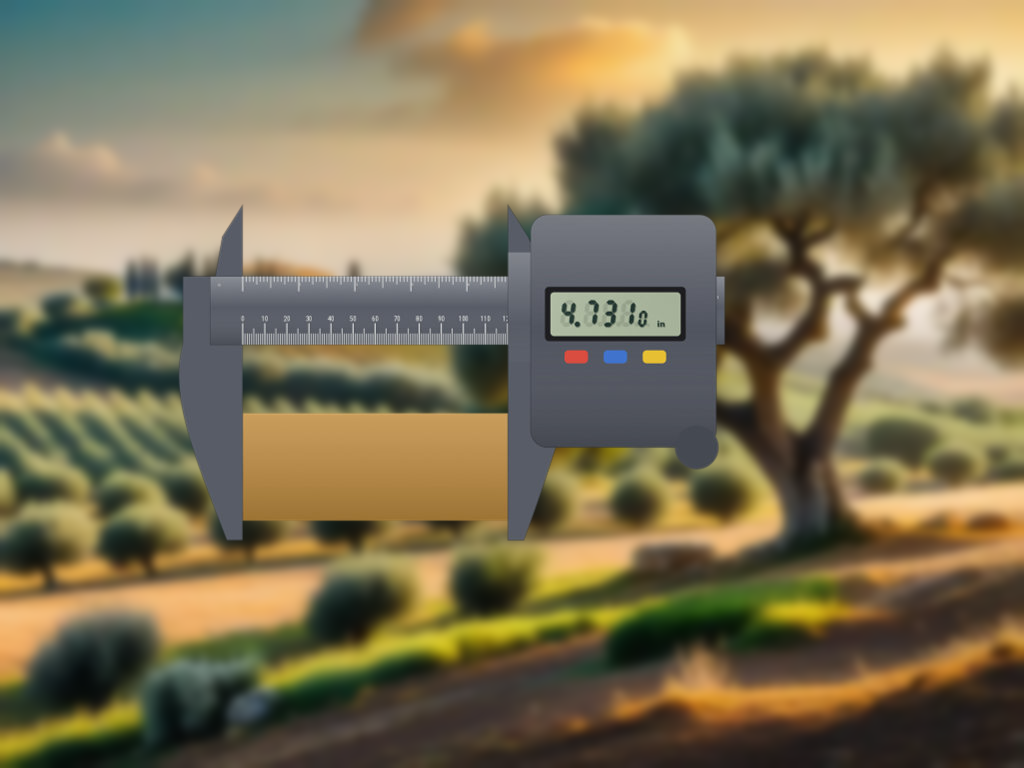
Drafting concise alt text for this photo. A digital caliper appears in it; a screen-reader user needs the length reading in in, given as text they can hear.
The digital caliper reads 4.7310 in
